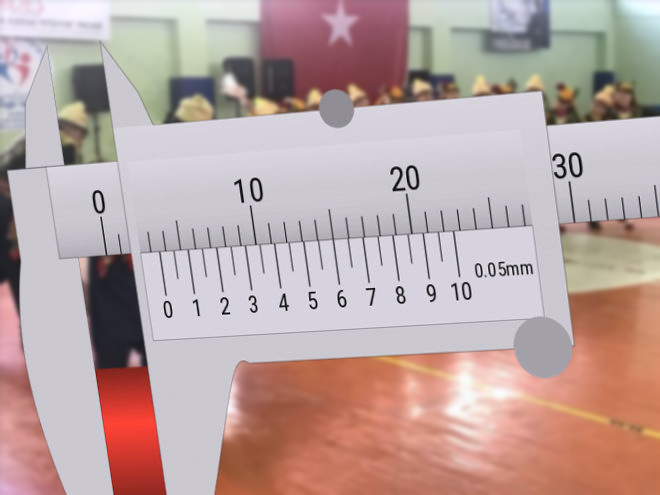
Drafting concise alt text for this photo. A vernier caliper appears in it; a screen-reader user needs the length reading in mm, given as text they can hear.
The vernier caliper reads 3.6 mm
